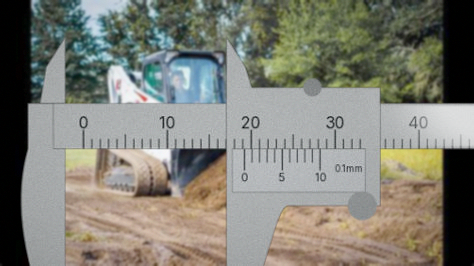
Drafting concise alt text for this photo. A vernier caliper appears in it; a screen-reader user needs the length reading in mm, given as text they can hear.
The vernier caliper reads 19.2 mm
